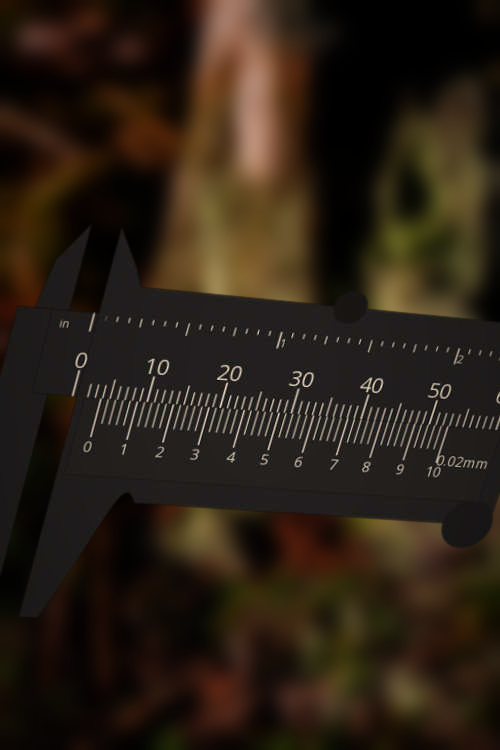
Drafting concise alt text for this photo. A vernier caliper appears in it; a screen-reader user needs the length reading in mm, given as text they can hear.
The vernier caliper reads 3.8 mm
